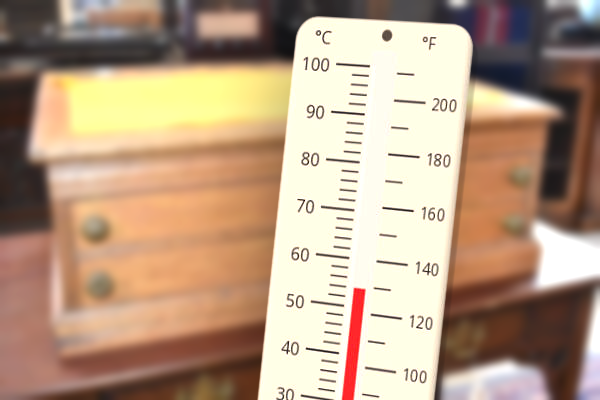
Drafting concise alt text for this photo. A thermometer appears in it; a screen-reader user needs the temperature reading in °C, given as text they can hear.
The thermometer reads 54 °C
